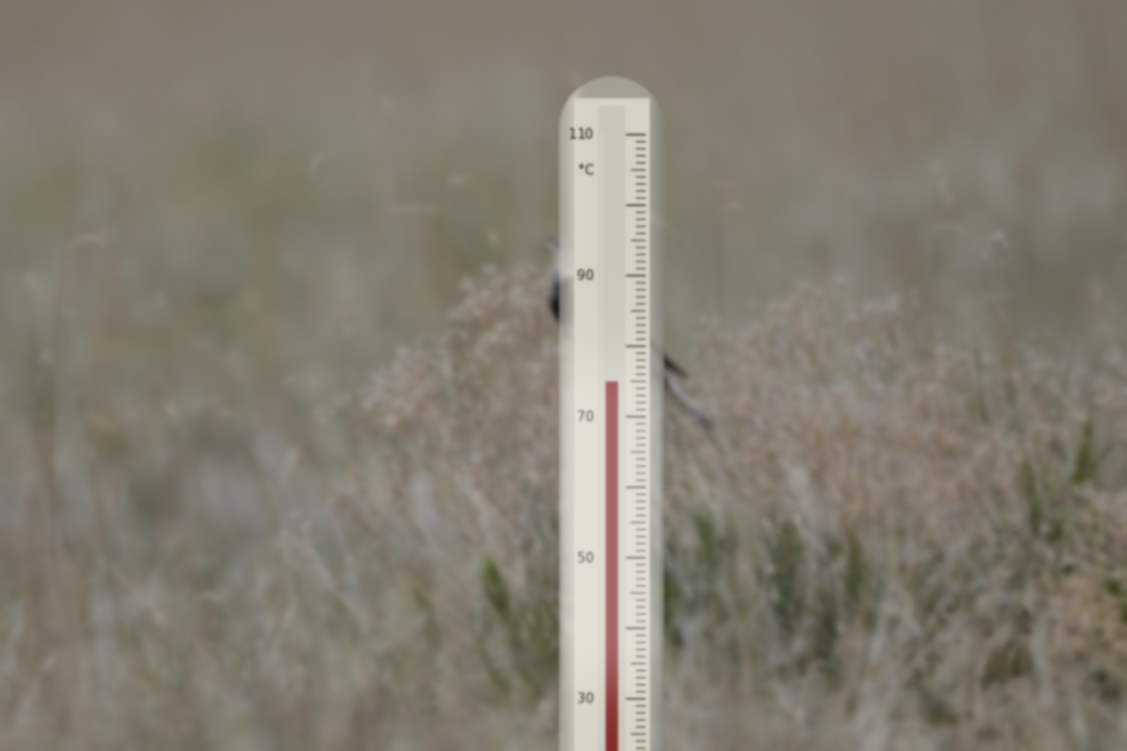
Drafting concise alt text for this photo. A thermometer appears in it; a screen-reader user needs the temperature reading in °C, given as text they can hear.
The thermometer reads 75 °C
